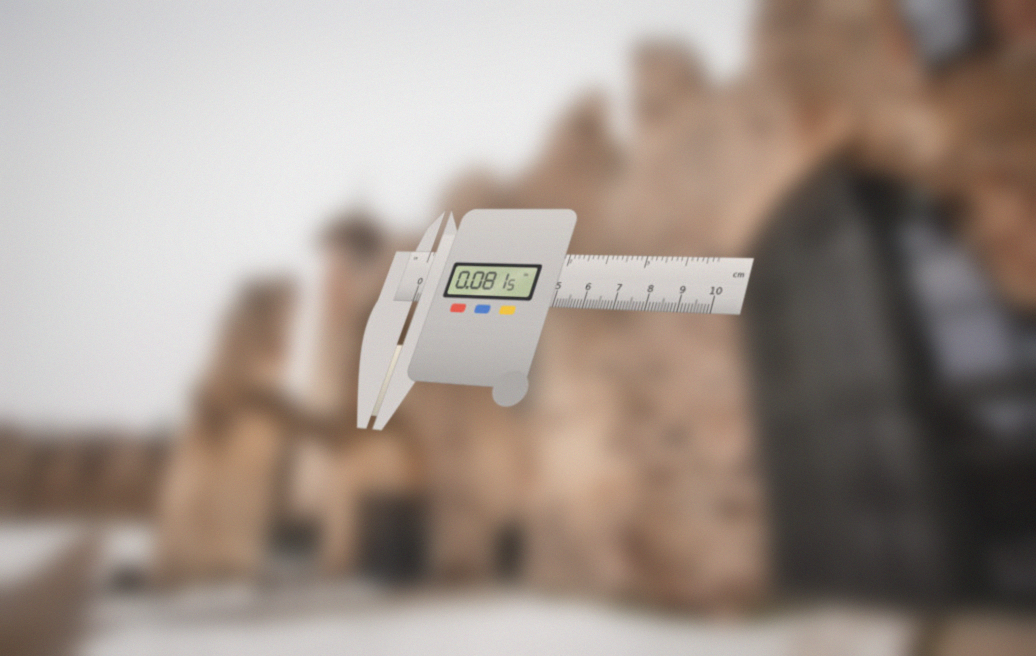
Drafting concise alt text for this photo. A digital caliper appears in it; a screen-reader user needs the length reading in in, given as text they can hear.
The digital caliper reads 0.0815 in
